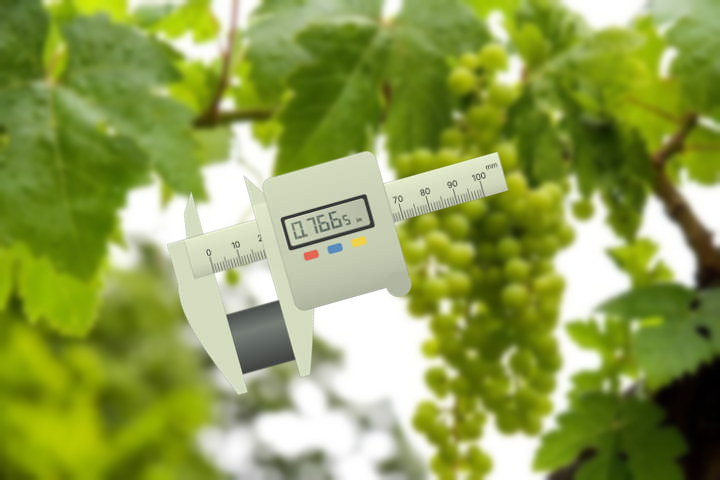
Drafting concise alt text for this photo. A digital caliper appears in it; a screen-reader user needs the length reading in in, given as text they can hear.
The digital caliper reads 0.7665 in
